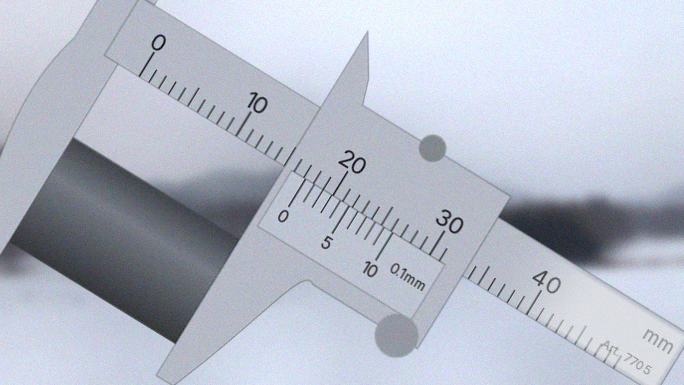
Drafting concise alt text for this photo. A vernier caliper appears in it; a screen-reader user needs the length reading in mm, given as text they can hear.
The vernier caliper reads 17.2 mm
